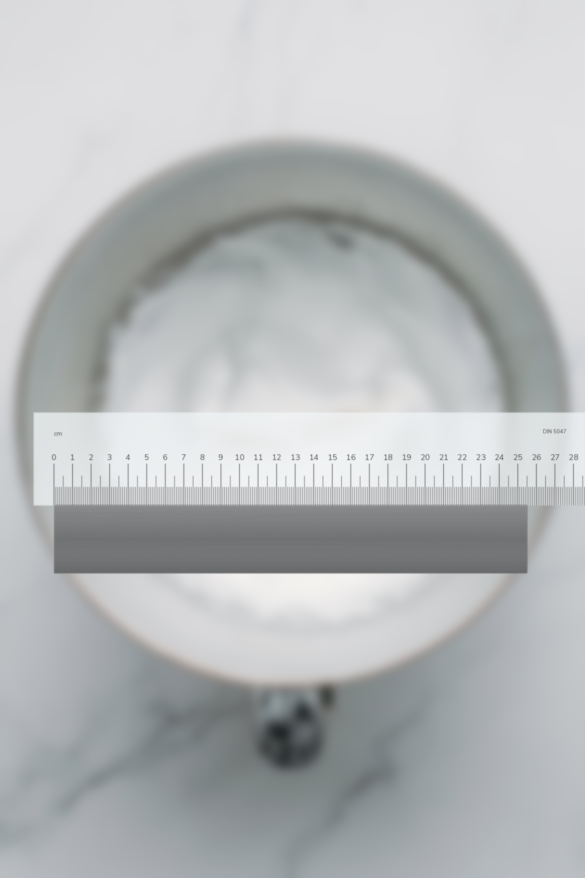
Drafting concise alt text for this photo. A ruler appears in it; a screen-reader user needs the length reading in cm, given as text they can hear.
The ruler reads 25.5 cm
